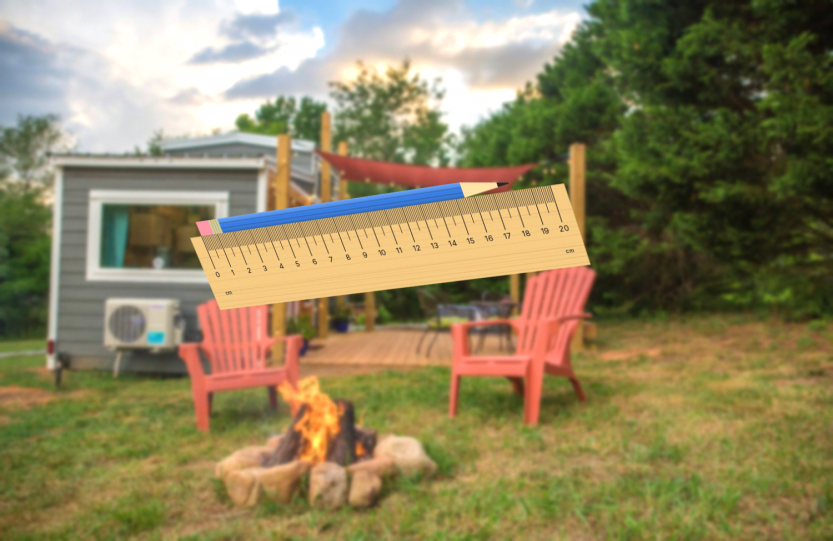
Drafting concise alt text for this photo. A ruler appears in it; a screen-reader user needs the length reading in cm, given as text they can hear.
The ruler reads 18 cm
